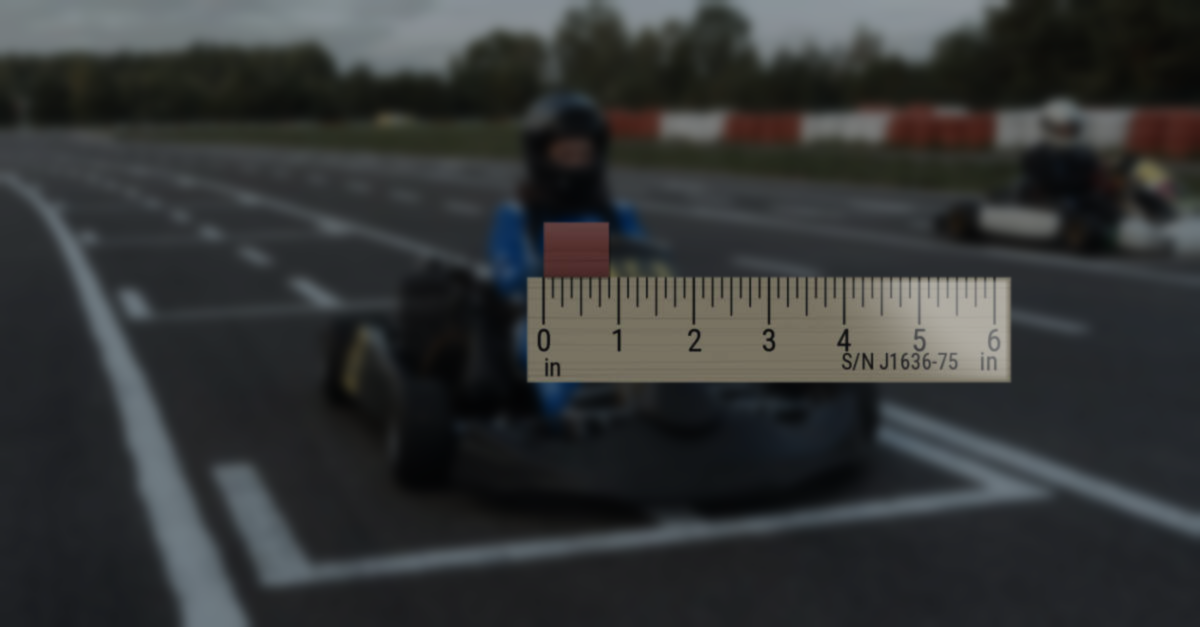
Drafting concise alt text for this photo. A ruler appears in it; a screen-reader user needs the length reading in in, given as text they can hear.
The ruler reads 0.875 in
